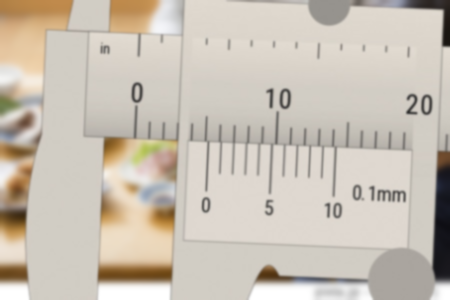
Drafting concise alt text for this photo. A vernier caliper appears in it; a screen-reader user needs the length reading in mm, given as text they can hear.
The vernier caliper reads 5.2 mm
